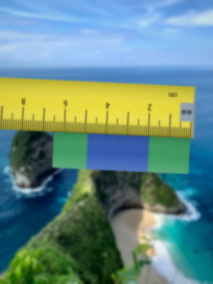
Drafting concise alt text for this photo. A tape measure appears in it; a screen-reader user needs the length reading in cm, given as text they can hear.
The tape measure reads 6.5 cm
